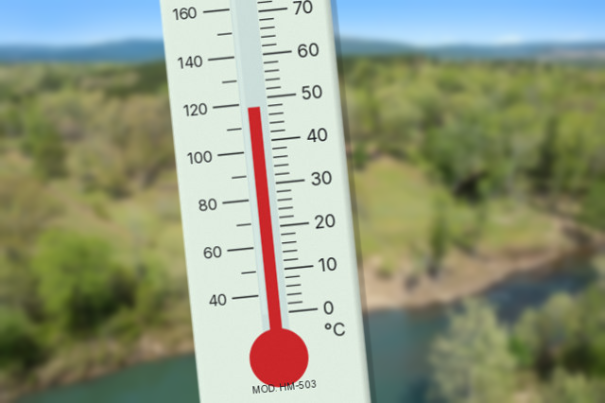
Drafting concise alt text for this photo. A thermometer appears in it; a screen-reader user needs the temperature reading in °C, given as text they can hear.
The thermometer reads 48 °C
